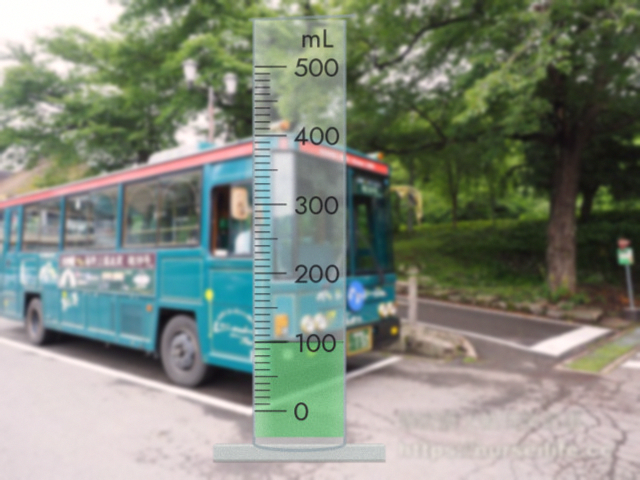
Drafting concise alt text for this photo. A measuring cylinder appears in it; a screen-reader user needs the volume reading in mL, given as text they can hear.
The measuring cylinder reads 100 mL
